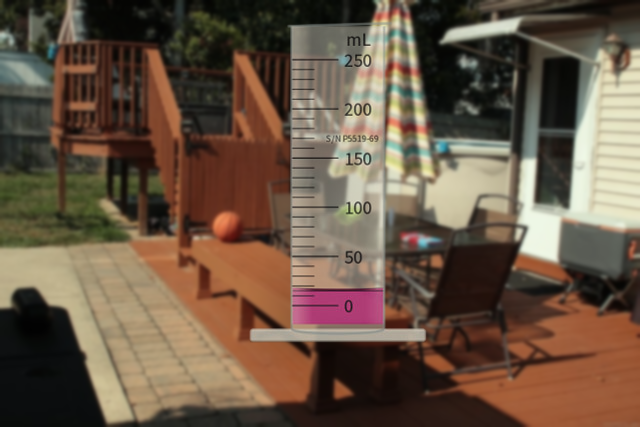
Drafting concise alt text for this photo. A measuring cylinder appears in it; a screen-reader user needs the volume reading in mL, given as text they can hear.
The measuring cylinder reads 15 mL
